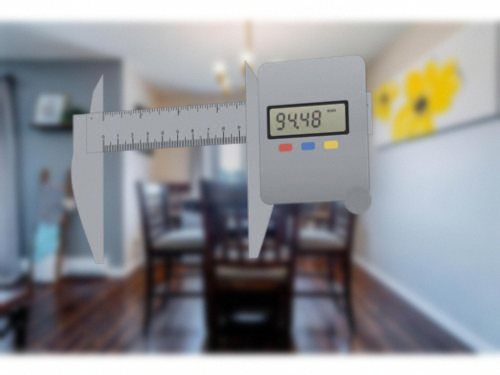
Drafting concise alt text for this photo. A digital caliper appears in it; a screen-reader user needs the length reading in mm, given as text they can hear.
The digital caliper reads 94.48 mm
